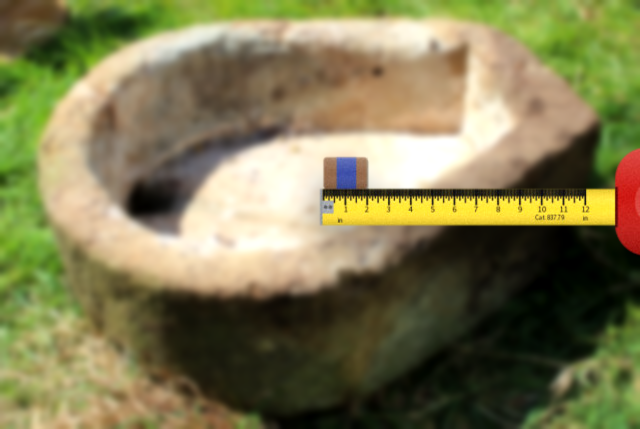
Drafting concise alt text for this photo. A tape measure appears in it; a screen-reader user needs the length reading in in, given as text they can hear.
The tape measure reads 2 in
